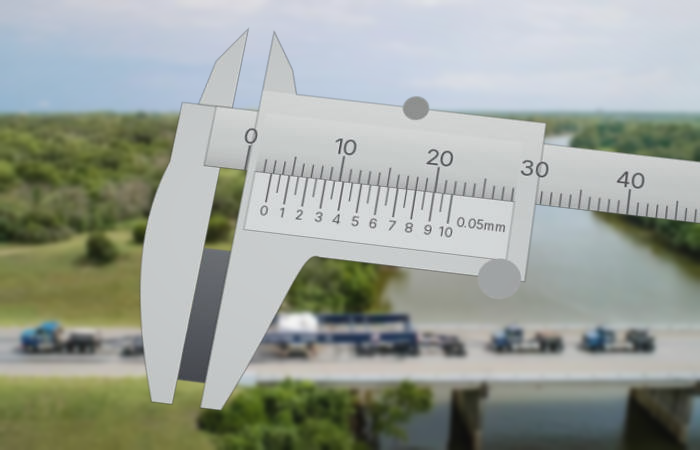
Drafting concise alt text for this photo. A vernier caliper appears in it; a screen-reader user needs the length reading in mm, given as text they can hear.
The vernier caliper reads 2.8 mm
